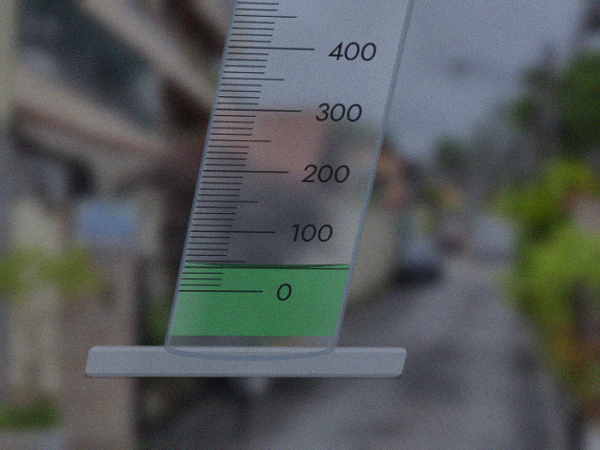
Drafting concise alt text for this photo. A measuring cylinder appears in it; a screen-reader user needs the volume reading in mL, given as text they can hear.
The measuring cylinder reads 40 mL
